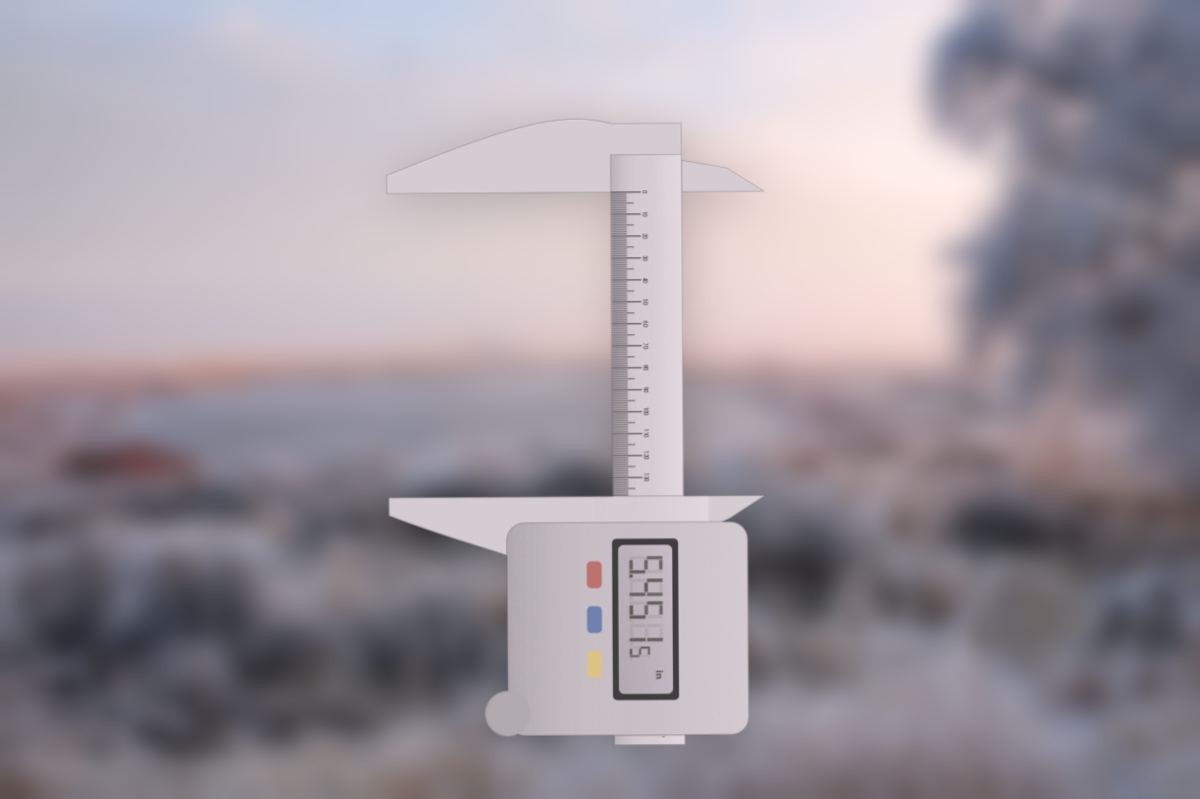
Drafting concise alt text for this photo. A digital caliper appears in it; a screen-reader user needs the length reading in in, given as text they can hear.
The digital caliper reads 5.4515 in
